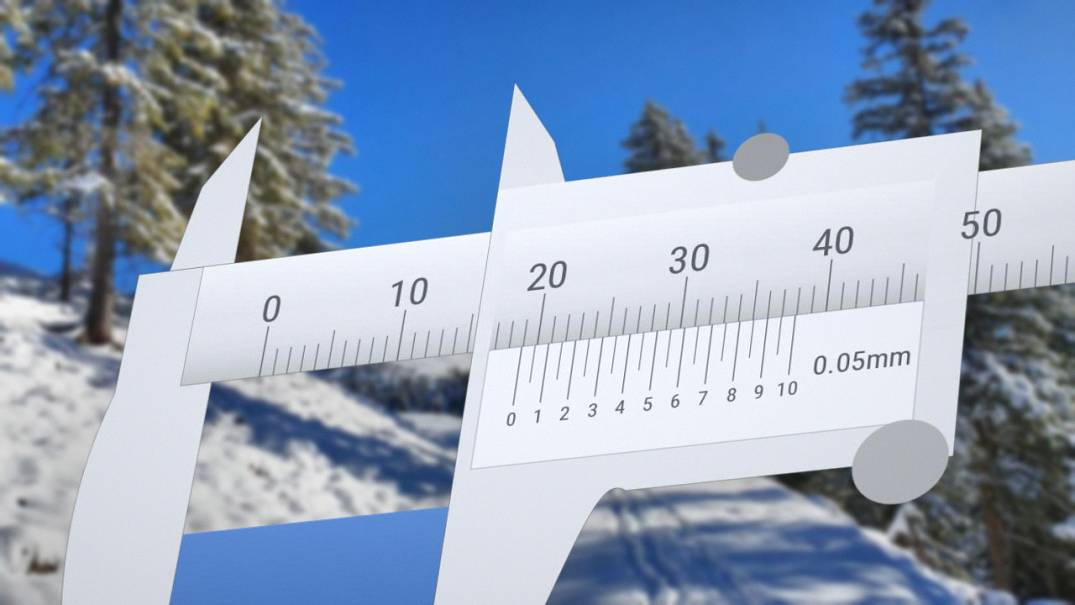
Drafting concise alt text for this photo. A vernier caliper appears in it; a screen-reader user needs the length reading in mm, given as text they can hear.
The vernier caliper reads 18.9 mm
